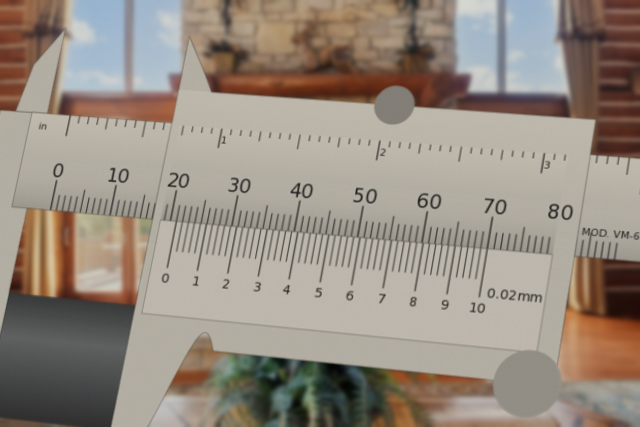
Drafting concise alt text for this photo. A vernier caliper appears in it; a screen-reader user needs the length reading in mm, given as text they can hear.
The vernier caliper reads 21.0 mm
